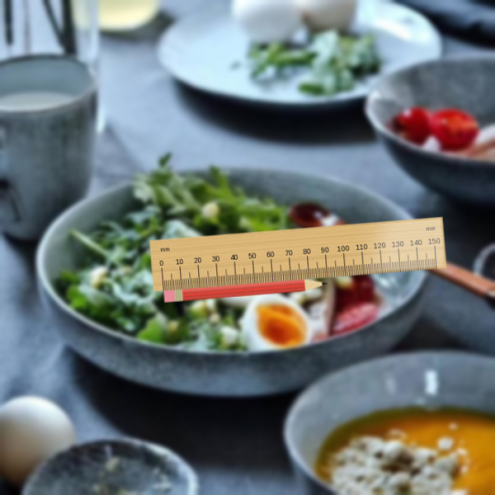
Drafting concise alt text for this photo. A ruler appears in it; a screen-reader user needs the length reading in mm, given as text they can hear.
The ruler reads 90 mm
